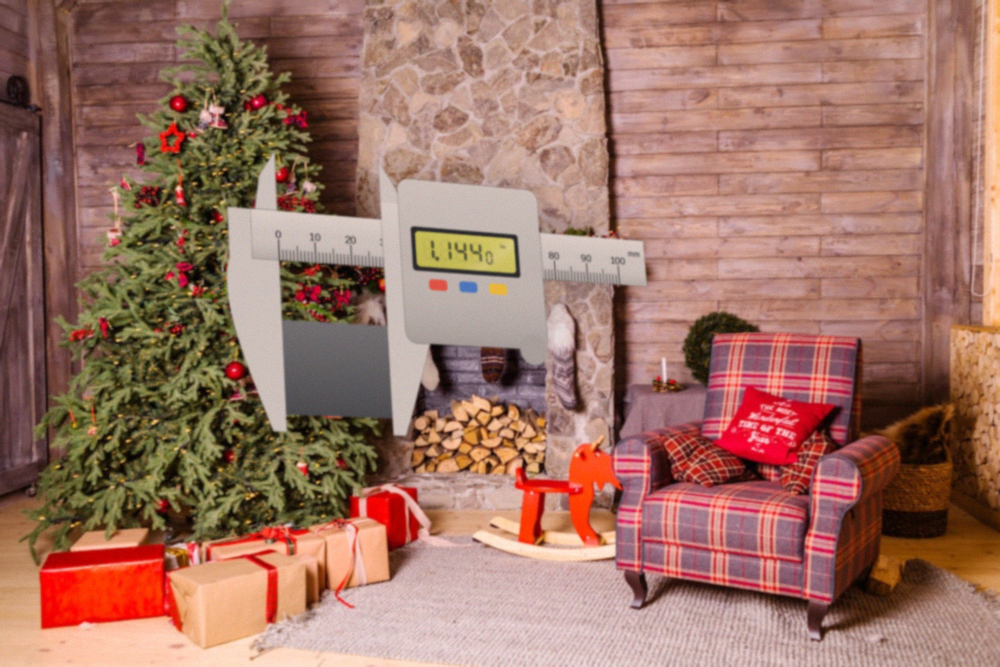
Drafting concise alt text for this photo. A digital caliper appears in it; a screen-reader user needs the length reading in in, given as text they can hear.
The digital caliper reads 1.1440 in
